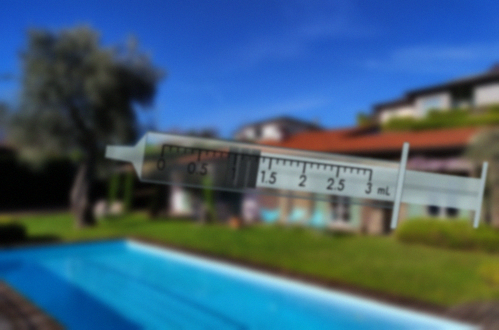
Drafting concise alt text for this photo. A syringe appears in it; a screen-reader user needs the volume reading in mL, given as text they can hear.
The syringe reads 0.9 mL
